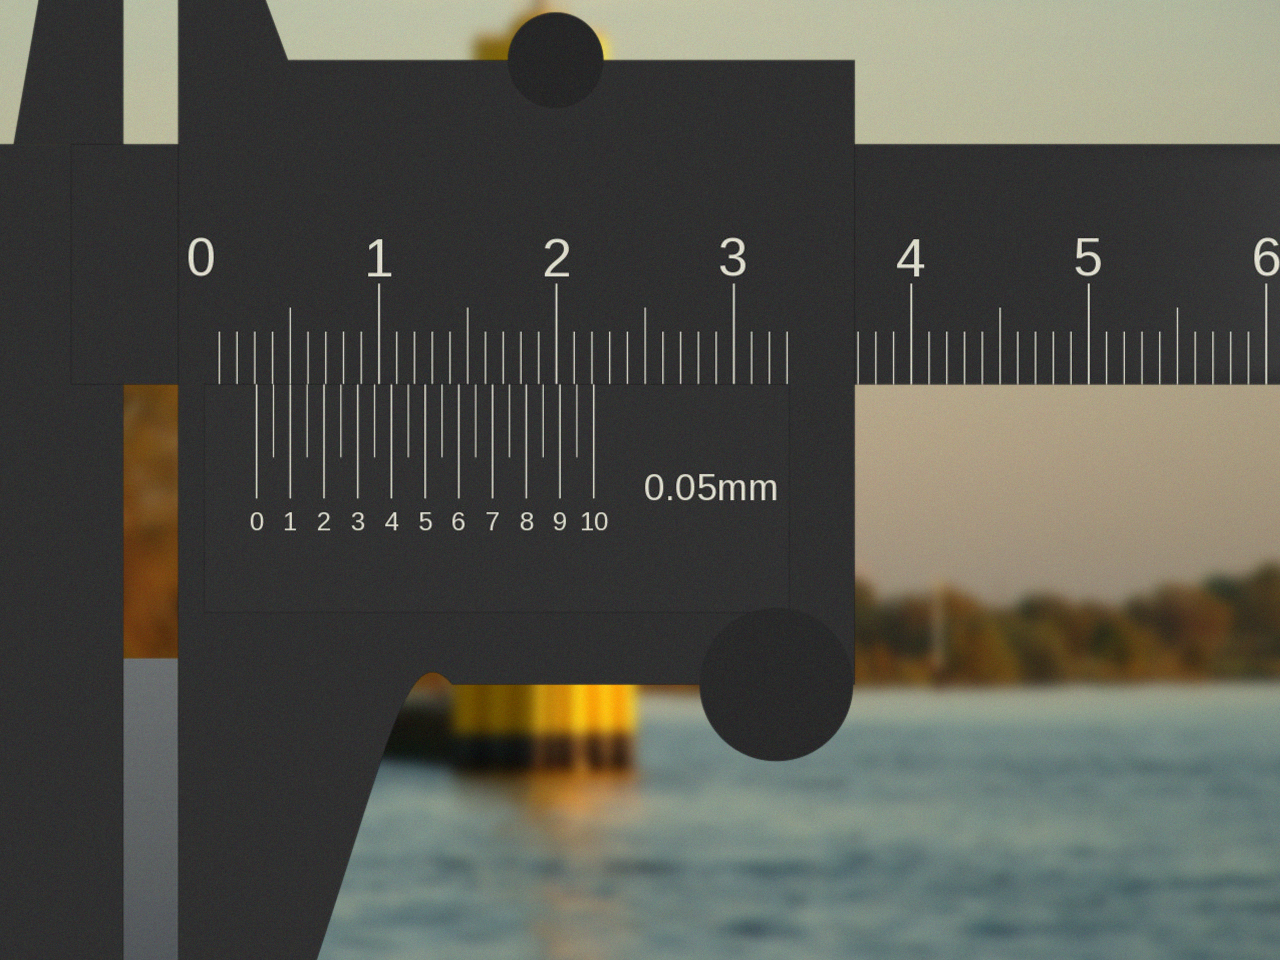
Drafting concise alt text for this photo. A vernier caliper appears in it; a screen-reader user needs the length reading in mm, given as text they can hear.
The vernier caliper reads 3.1 mm
